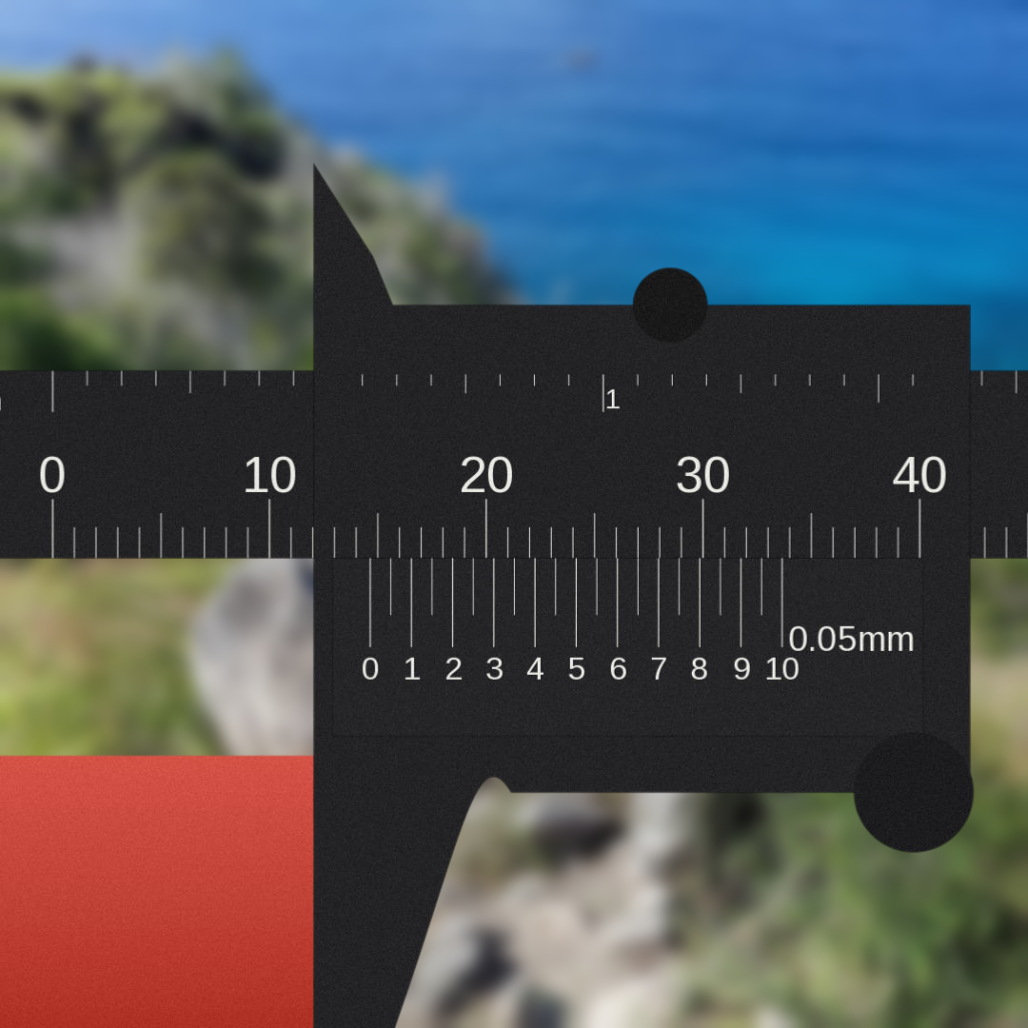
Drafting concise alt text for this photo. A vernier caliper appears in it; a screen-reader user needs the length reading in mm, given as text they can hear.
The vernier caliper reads 14.65 mm
